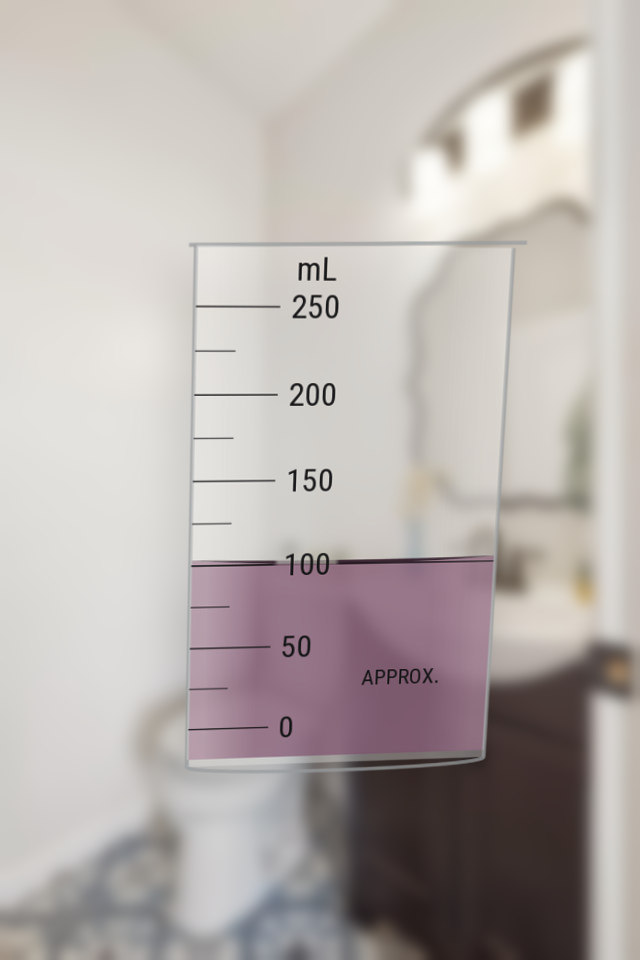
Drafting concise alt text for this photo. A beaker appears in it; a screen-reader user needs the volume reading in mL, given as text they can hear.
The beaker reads 100 mL
